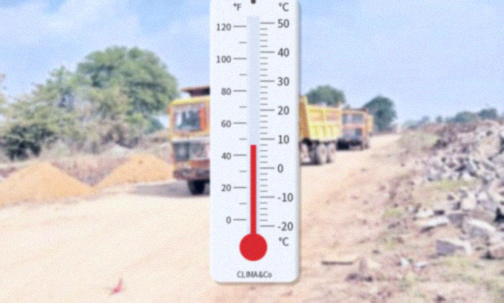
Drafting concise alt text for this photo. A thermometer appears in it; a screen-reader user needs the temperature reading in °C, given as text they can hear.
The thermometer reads 8 °C
